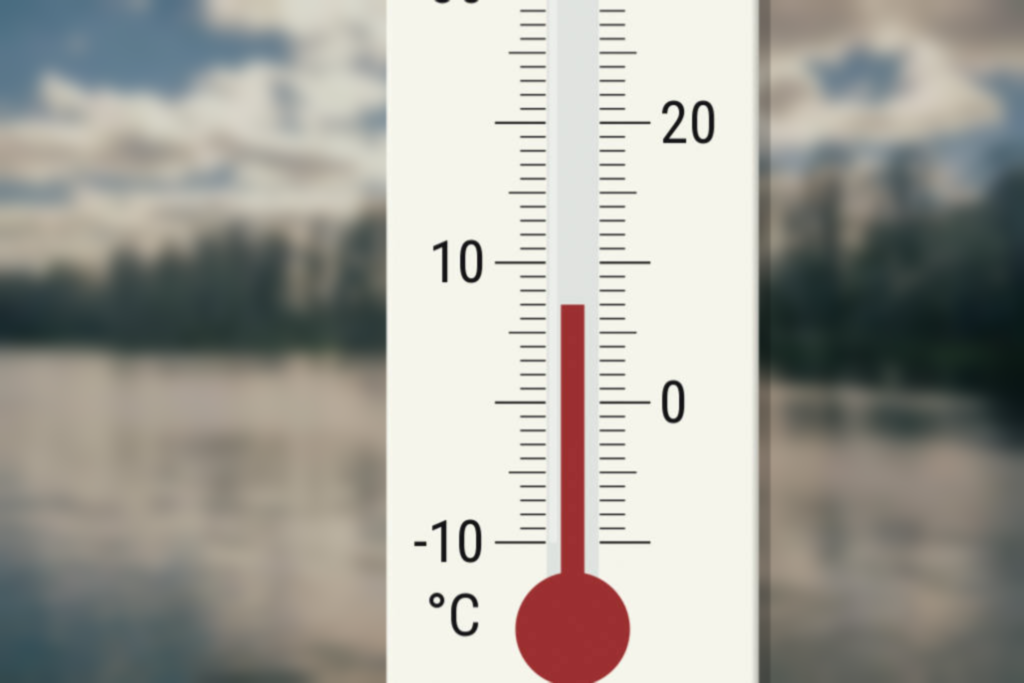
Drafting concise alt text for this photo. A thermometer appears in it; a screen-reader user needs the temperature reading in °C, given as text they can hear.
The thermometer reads 7 °C
